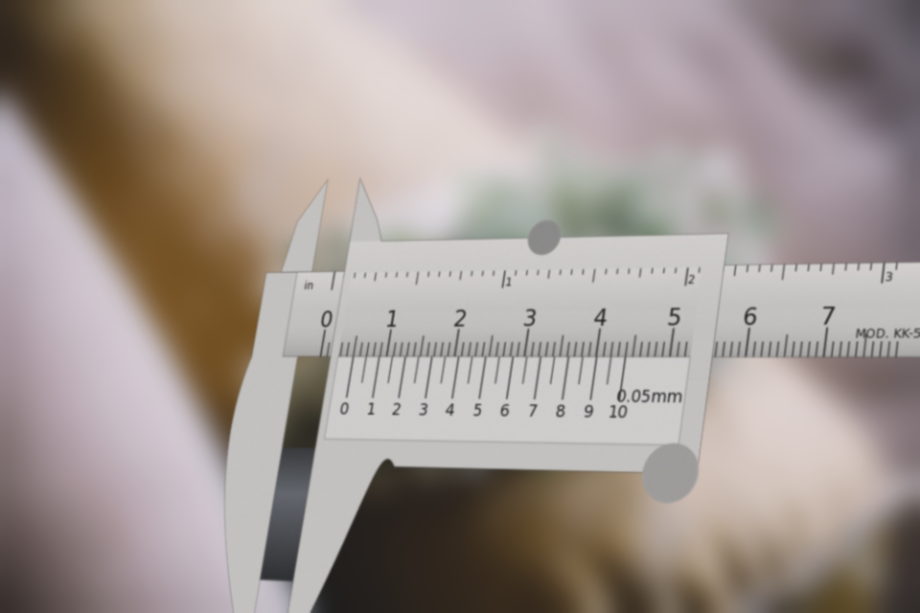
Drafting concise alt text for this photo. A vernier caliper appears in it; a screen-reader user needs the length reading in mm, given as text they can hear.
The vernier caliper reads 5.0 mm
